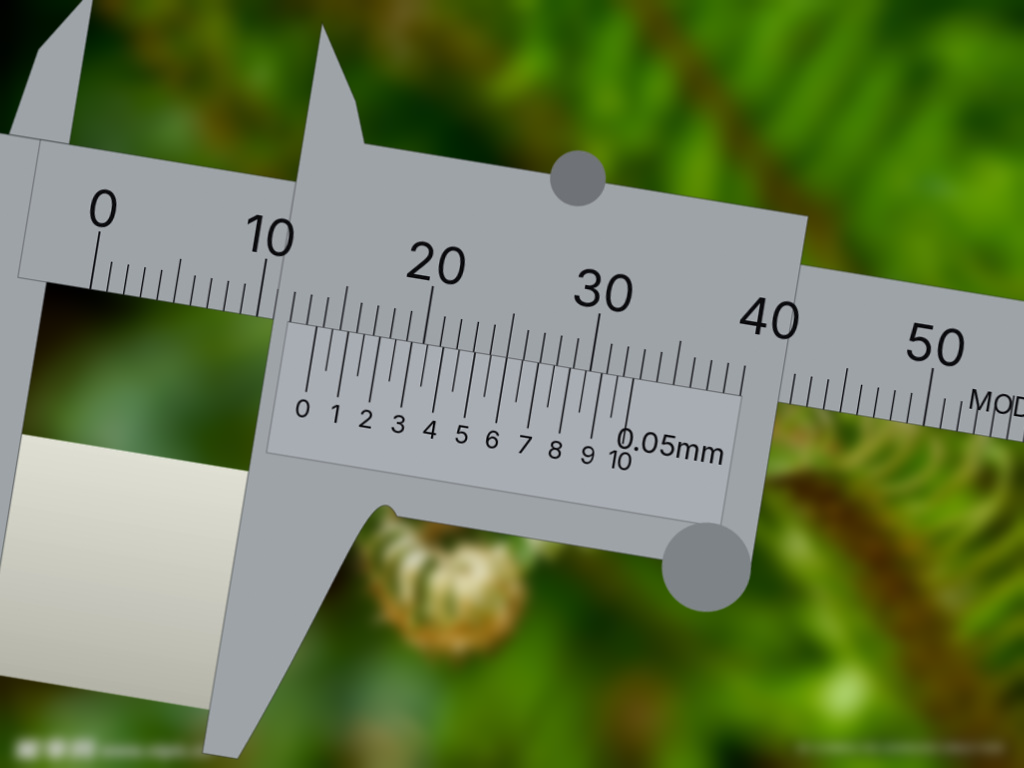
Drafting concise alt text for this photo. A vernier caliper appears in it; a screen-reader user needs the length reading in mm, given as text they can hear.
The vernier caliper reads 13.6 mm
